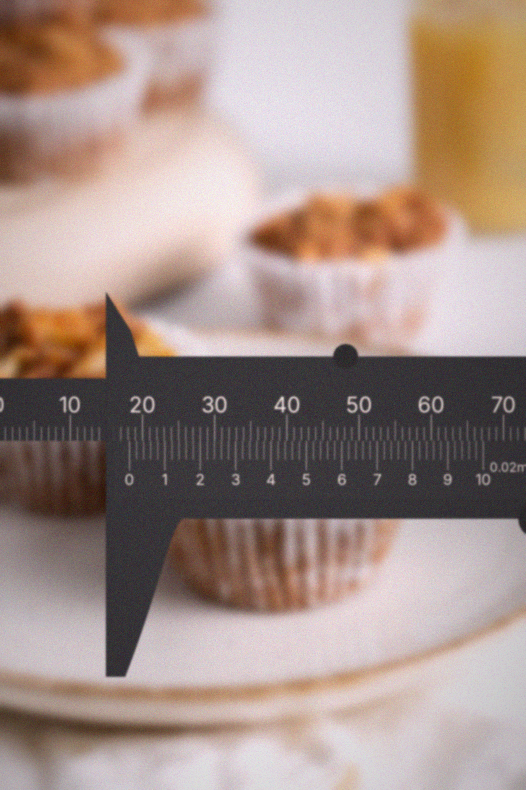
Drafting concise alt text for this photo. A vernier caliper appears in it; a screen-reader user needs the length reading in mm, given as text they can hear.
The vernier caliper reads 18.2 mm
